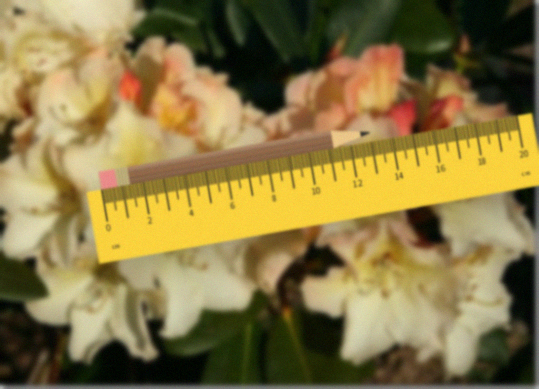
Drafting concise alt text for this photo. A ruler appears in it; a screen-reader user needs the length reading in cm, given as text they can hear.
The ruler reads 13 cm
